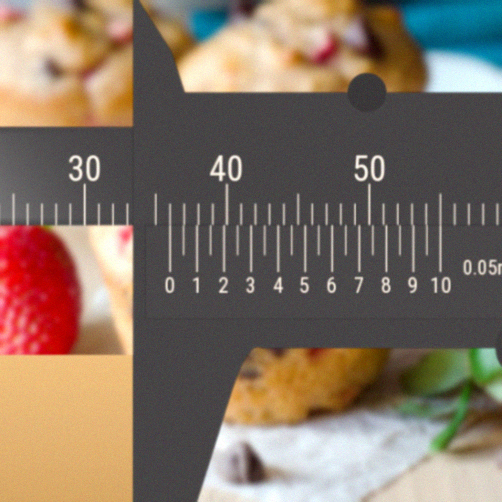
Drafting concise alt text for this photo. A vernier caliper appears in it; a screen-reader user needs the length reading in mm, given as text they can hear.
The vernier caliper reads 36.0 mm
